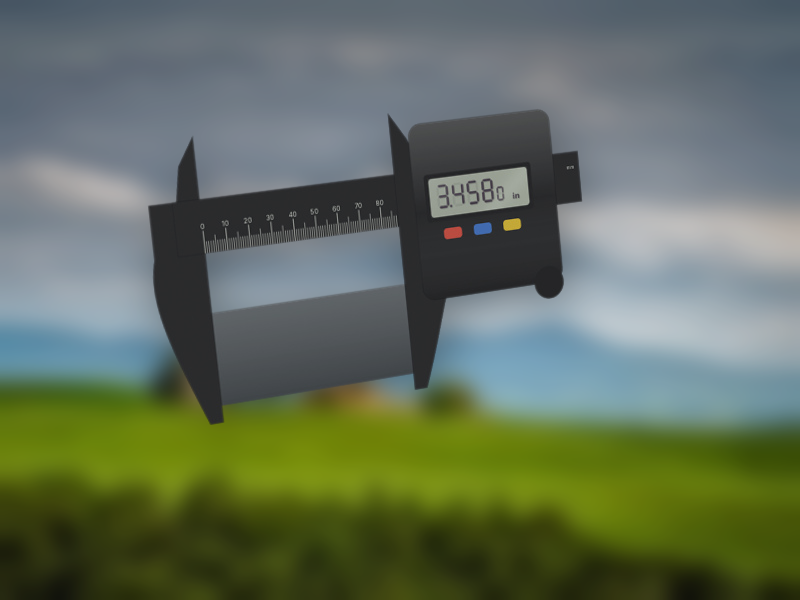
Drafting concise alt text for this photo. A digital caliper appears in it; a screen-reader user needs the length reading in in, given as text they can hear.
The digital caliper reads 3.4580 in
